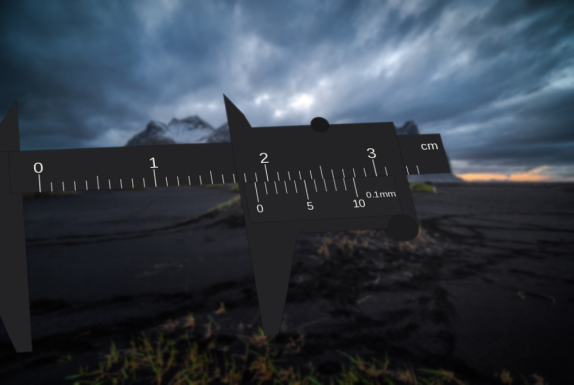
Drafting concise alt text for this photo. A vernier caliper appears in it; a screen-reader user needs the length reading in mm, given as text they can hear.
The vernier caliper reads 18.8 mm
